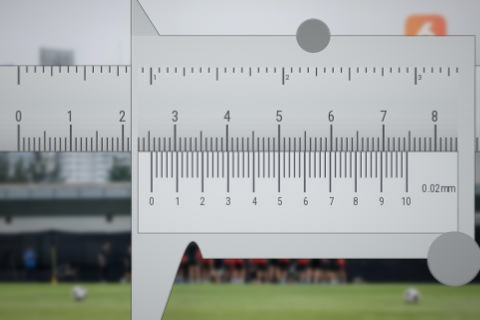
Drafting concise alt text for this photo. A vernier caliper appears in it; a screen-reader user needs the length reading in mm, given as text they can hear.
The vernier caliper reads 25.5 mm
